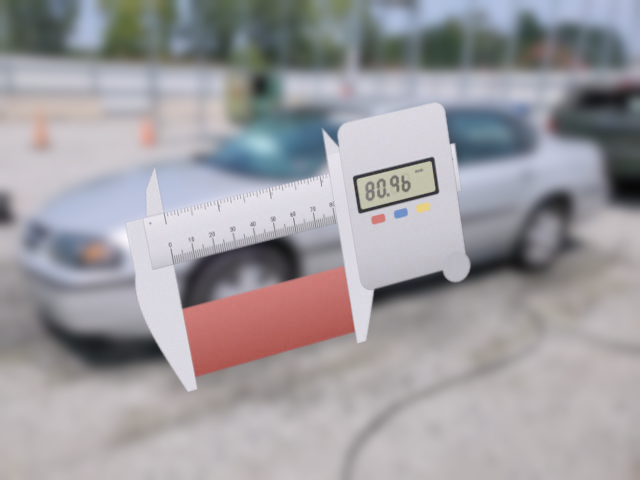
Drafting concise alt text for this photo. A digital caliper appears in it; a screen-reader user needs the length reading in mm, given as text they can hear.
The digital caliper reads 80.96 mm
